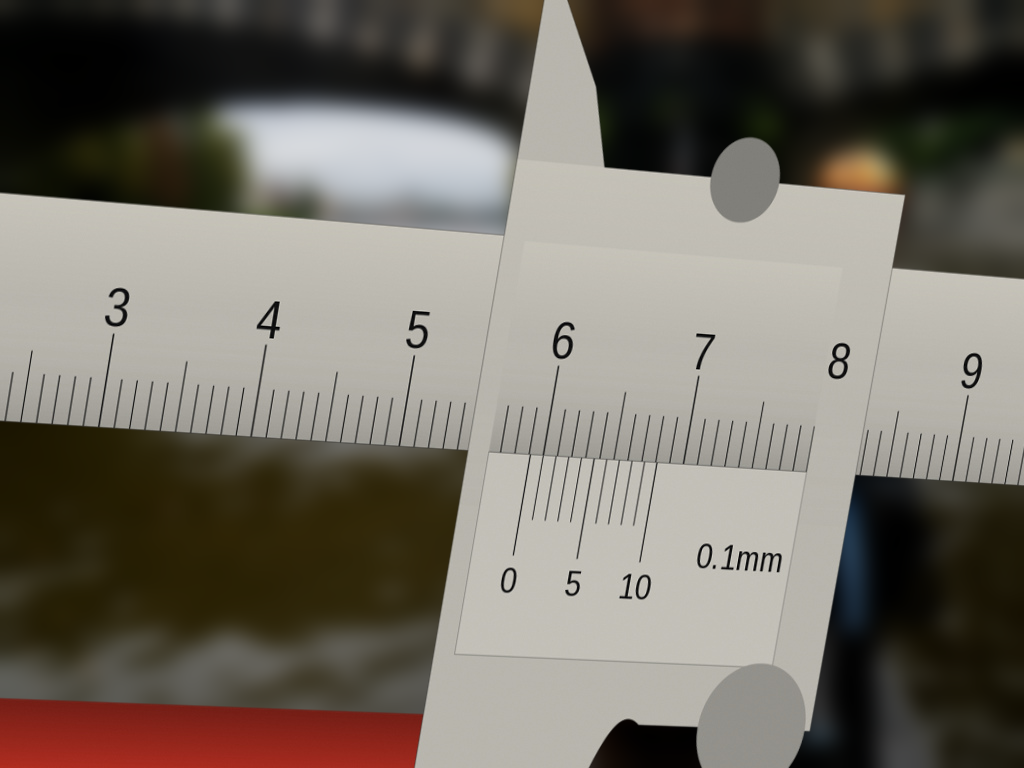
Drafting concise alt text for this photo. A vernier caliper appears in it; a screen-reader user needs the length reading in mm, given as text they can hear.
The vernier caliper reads 59.1 mm
